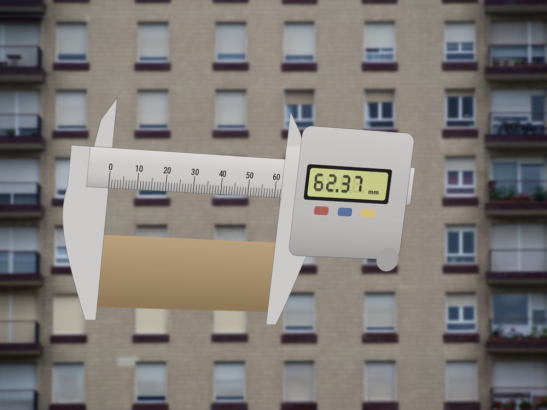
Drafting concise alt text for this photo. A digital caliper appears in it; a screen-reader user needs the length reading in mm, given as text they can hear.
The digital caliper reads 62.37 mm
